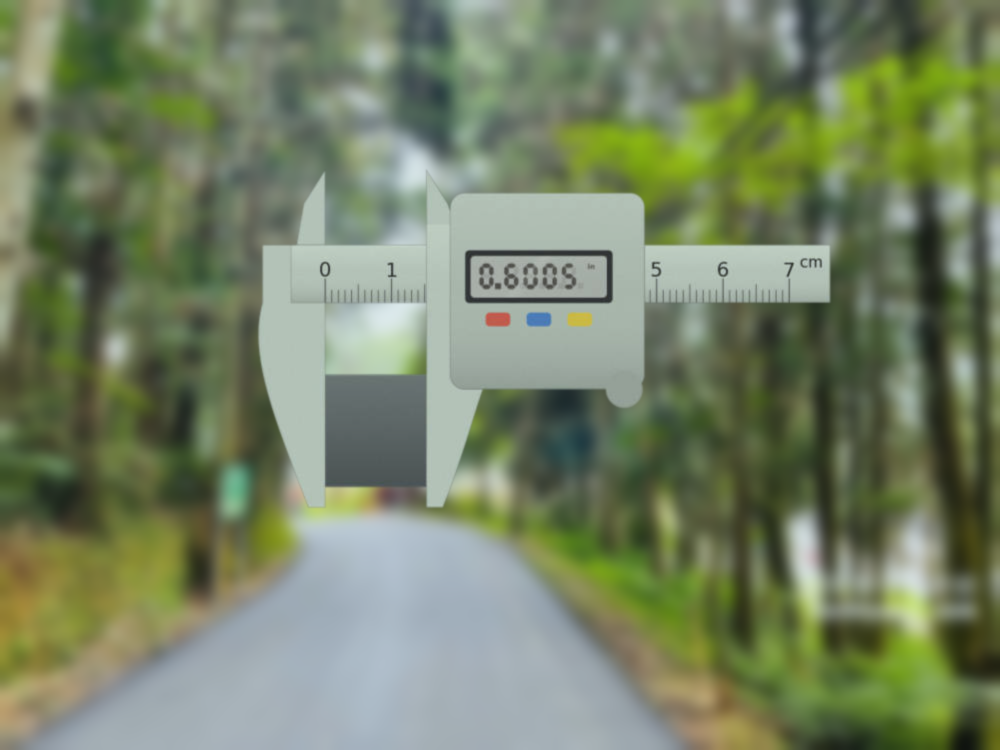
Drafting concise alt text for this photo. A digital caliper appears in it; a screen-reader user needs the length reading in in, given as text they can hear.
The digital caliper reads 0.6005 in
